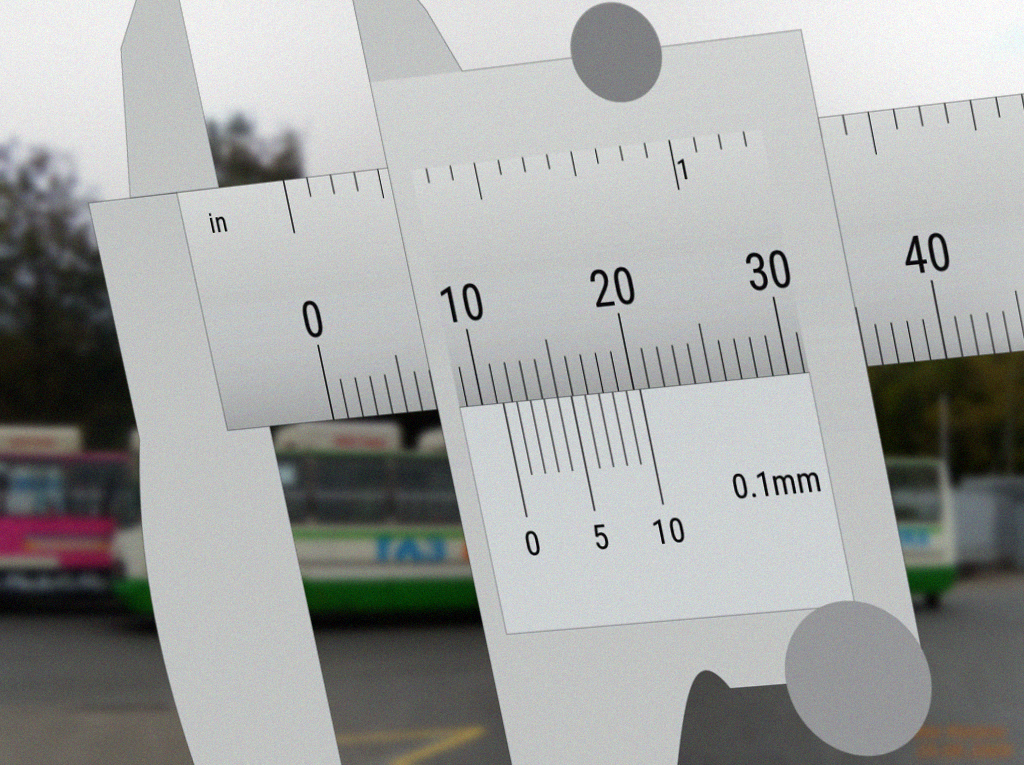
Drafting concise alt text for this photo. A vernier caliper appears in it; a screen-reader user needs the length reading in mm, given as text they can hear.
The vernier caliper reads 11.4 mm
